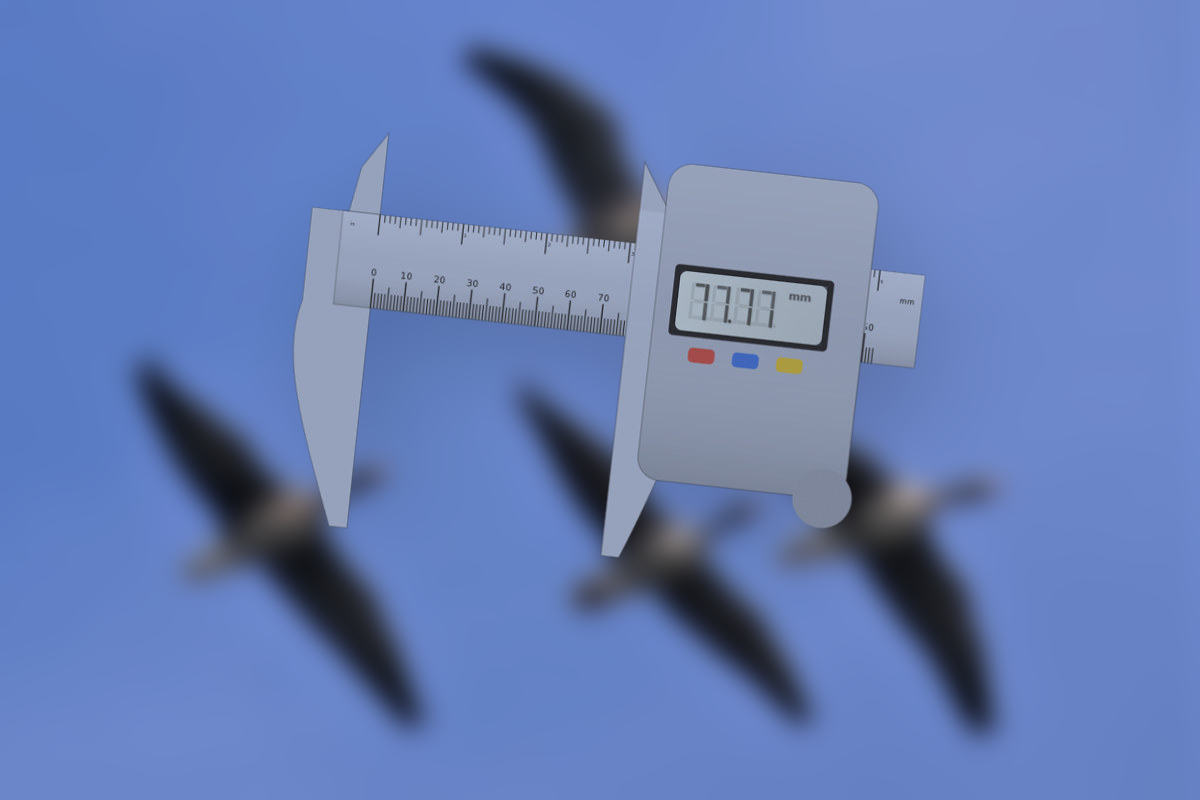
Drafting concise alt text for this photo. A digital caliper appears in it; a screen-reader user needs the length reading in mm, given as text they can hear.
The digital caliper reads 77.77 mm
